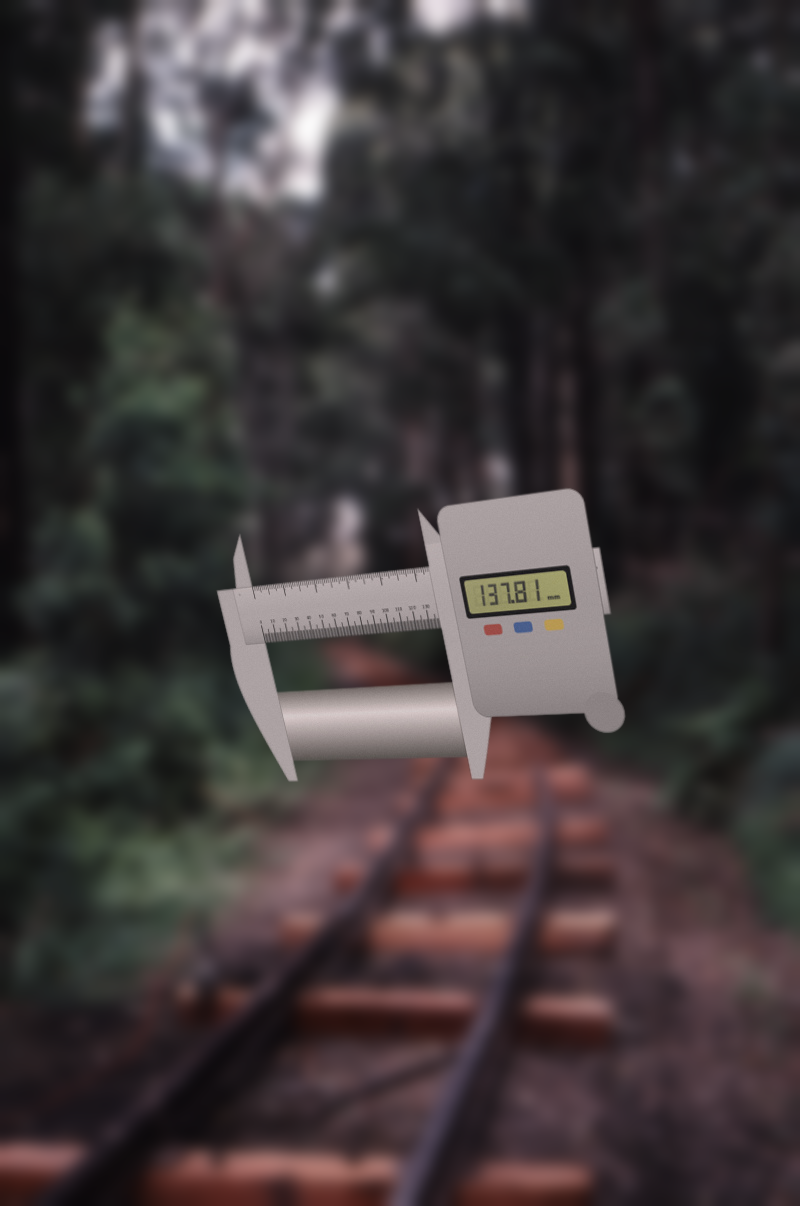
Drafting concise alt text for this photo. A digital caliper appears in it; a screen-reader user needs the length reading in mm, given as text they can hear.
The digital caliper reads 137.81 mm
